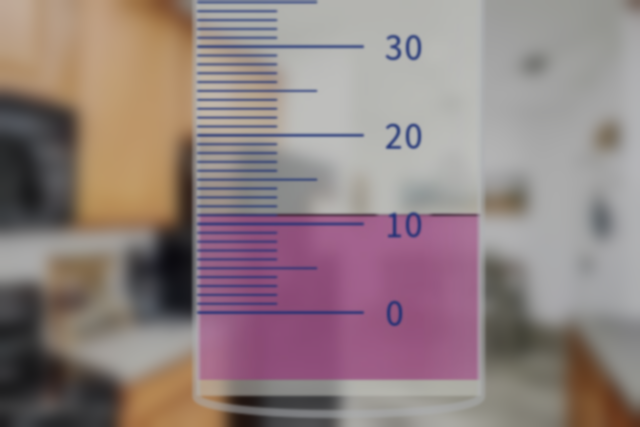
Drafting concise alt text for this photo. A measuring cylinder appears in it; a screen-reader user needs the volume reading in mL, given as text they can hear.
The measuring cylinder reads 11 mL
